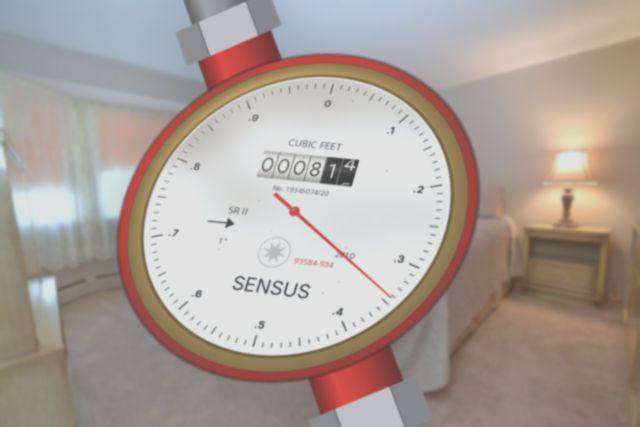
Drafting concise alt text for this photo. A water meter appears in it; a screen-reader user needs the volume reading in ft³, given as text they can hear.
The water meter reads 814.34 ft³
